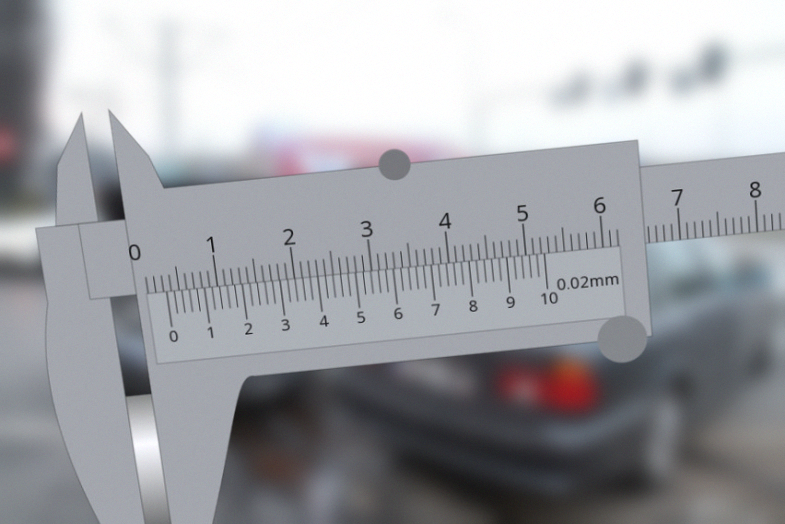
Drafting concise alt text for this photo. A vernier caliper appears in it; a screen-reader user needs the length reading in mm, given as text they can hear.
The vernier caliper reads 3.4 mm
